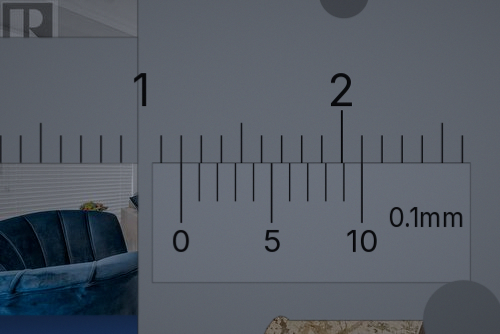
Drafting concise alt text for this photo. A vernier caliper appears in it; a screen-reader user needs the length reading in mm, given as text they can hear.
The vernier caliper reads 12.0 mm
